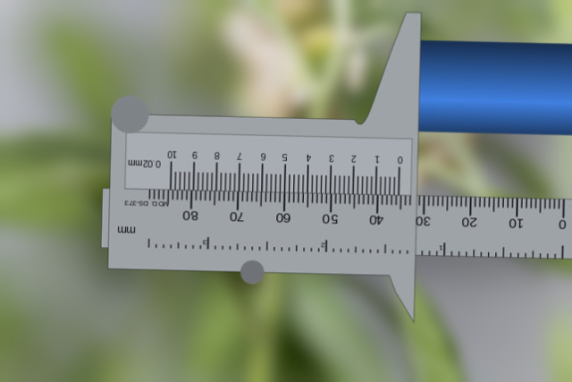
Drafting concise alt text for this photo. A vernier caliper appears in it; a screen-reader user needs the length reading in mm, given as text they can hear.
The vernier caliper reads 35.5 mm
